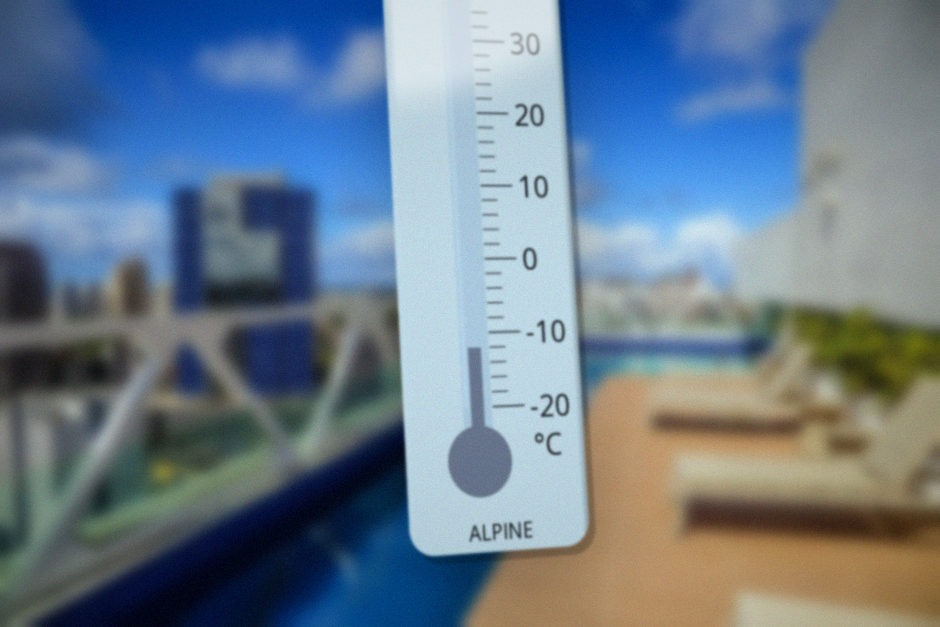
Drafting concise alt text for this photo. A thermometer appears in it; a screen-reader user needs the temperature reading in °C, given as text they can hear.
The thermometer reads -12 °C
